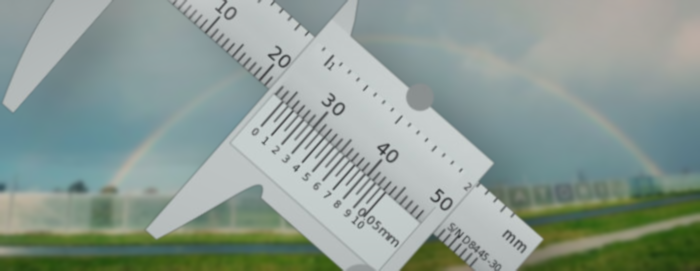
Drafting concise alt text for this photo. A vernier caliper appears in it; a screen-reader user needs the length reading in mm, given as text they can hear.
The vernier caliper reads 24.4 mm
